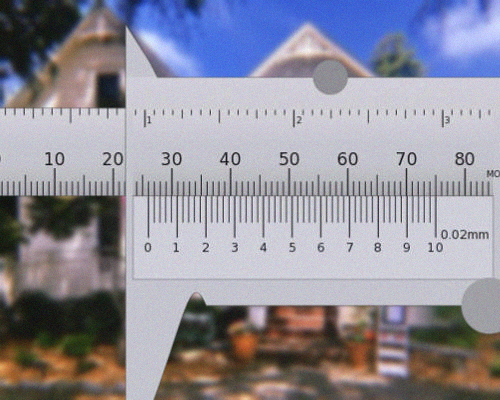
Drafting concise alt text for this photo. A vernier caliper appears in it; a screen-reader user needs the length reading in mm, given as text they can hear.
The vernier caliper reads 26.0 mm
